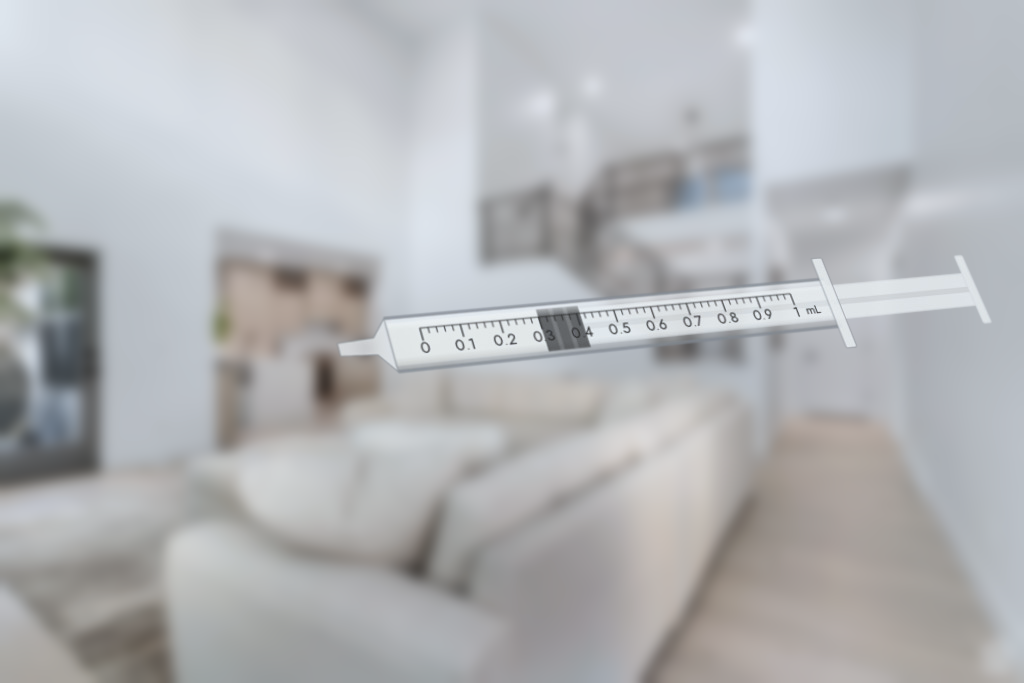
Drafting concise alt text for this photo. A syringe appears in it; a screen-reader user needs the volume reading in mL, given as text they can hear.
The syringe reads 0.3 mL
